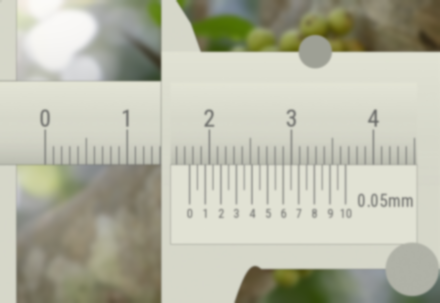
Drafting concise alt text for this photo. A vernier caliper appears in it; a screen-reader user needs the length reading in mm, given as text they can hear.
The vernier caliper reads 17.6 mm
